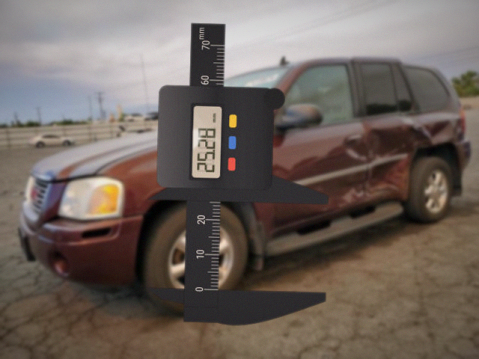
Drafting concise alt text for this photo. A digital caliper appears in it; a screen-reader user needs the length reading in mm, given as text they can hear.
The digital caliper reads 25.28 mm
